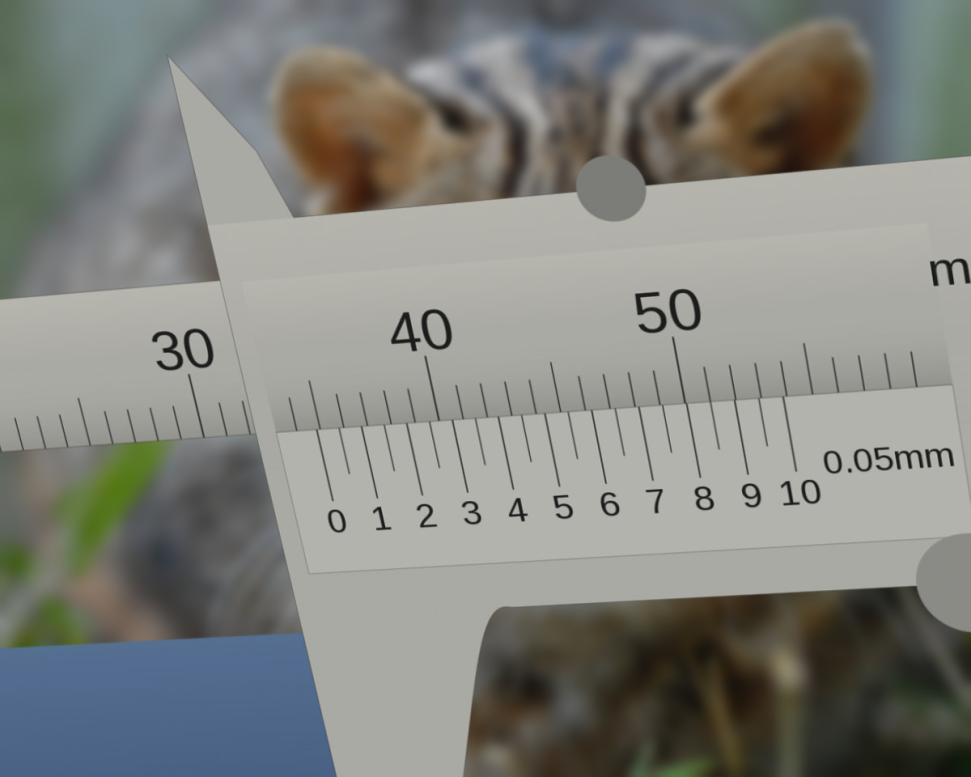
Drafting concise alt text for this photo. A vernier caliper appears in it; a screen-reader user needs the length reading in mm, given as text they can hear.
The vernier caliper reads 34.85 mm
